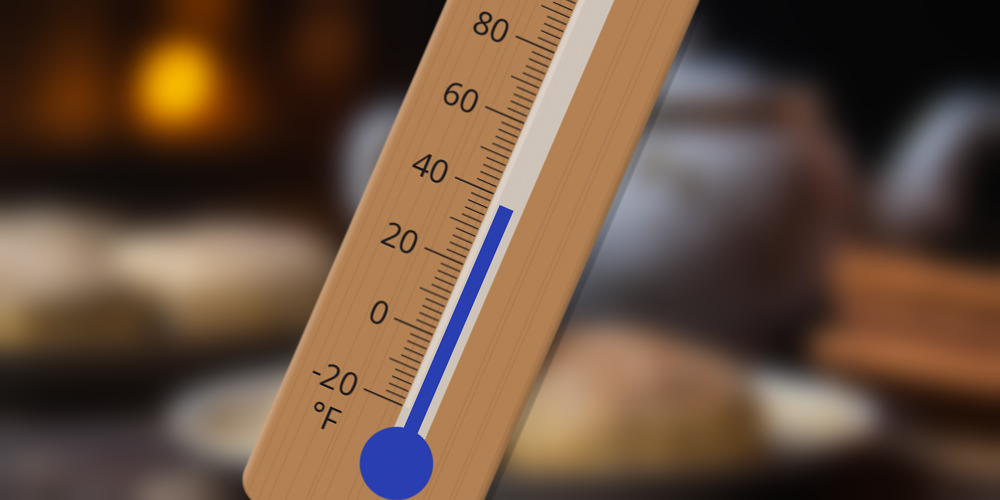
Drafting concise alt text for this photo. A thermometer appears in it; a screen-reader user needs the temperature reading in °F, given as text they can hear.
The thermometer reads 38 °F
